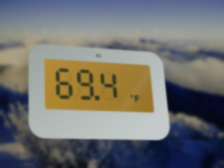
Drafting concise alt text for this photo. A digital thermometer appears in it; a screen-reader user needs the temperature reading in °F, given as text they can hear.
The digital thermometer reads 69.4 °F
